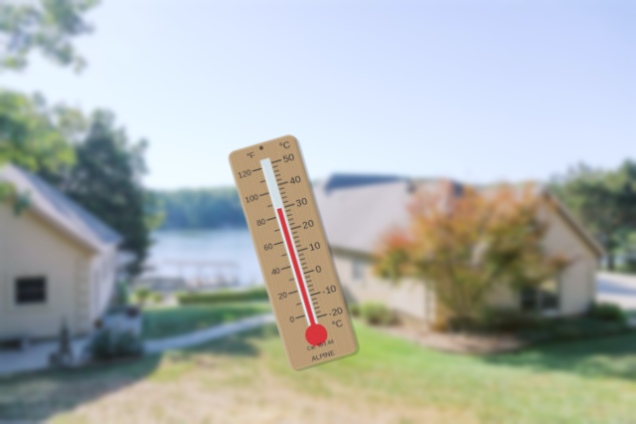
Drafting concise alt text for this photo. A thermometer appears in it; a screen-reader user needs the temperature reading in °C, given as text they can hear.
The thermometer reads 30 °C
